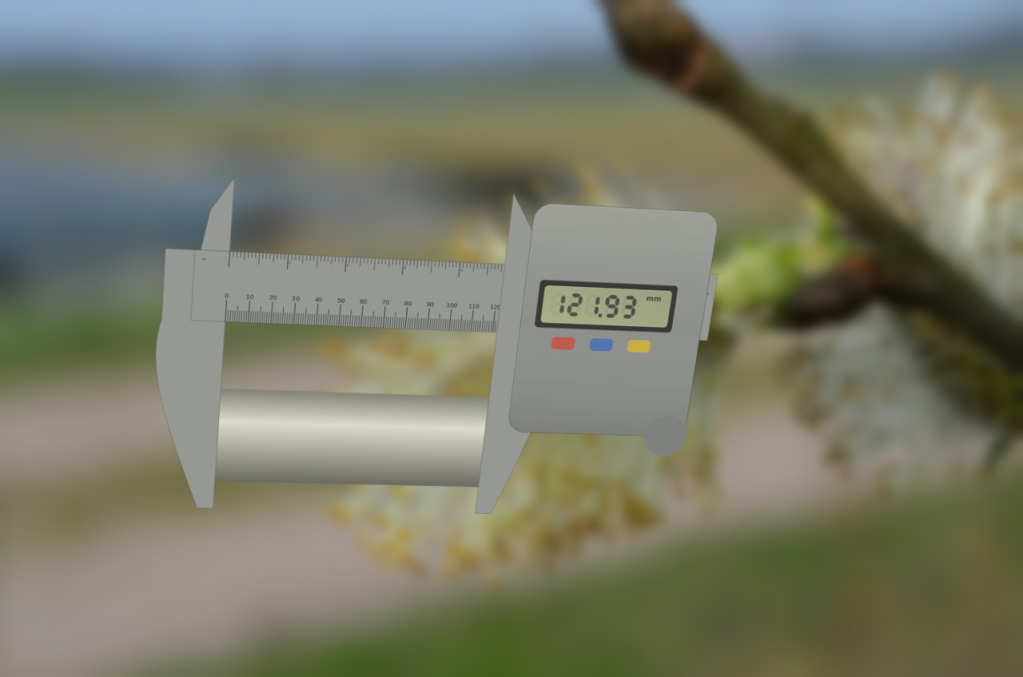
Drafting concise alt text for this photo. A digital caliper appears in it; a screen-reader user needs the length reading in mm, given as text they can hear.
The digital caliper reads 121.93 mm
